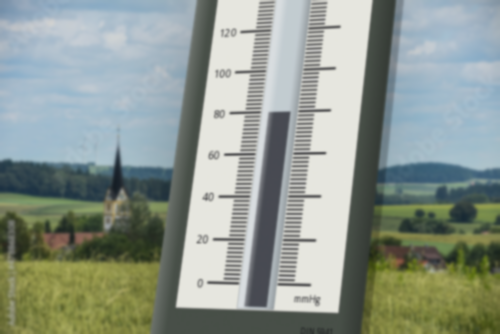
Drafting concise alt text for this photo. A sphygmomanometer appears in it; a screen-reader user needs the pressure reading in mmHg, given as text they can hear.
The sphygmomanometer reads 80 mmHg
